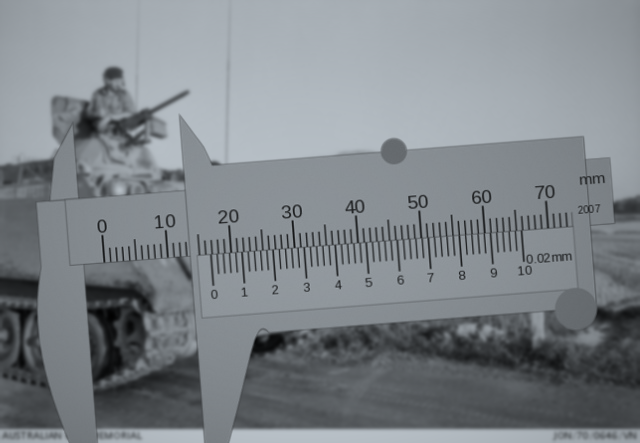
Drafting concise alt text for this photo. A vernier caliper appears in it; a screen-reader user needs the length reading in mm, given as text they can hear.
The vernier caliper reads 16.8 mm
